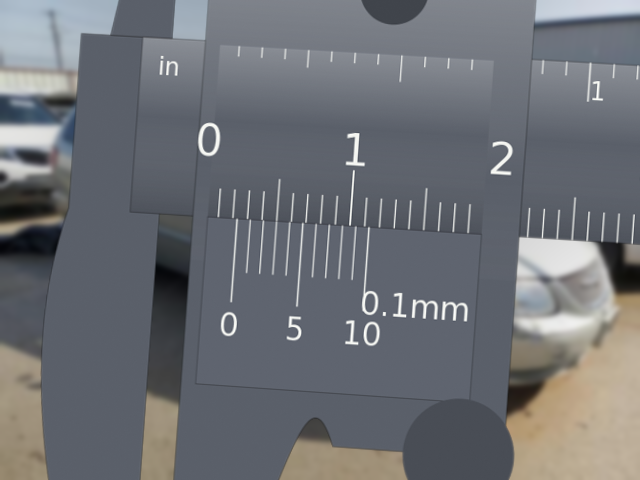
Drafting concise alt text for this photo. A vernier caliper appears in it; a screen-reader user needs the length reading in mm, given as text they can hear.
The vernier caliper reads 2.3 mm
